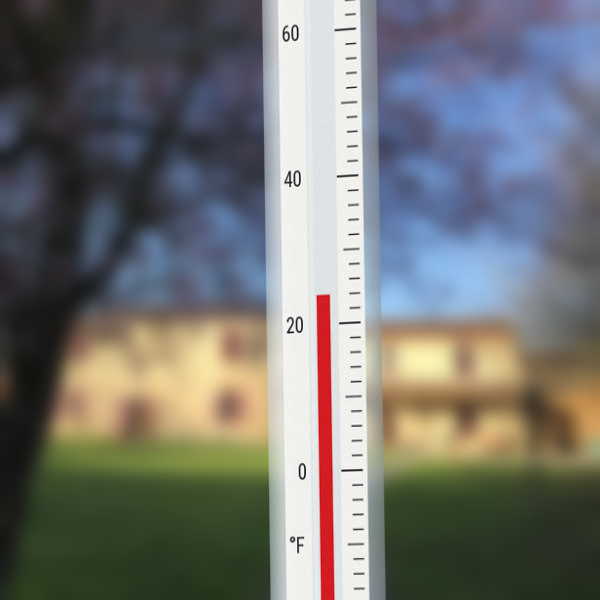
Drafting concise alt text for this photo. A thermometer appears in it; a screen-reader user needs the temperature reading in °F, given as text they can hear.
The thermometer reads 24 °F
